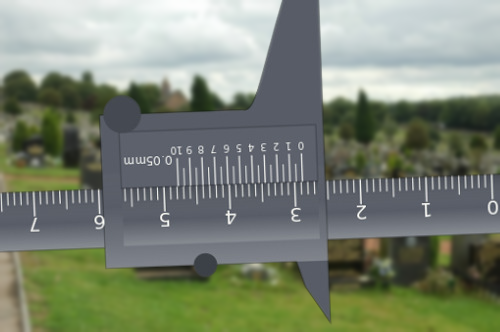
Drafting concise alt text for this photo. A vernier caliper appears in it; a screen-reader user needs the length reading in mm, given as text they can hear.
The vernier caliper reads 28.8 mm
